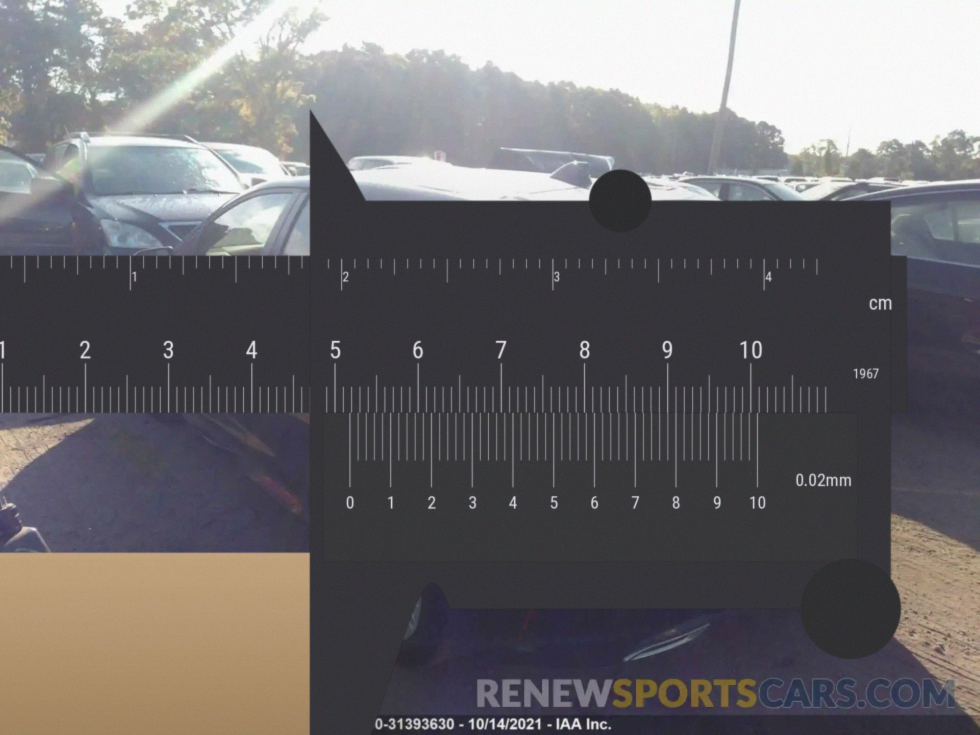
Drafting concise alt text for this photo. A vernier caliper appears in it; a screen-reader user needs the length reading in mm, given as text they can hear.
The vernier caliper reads 51.8 mm
